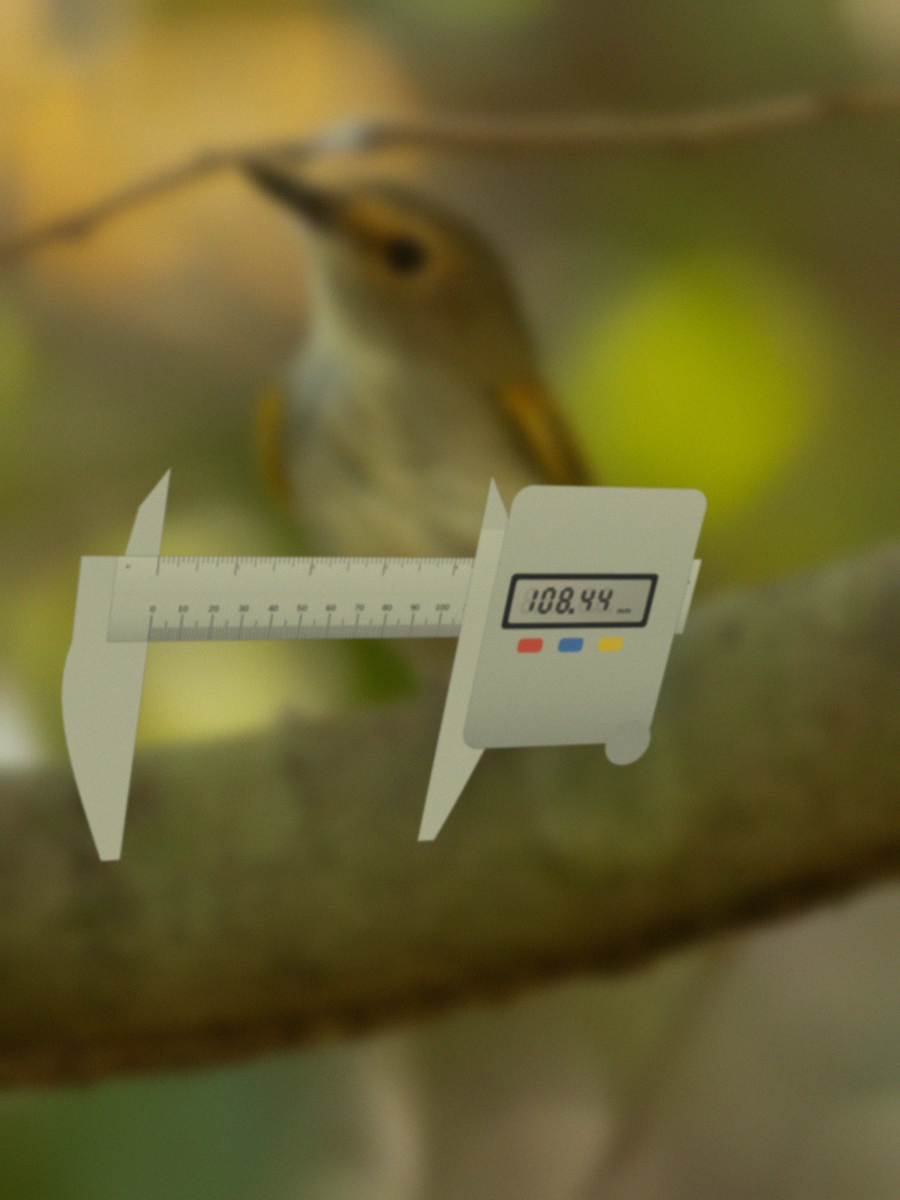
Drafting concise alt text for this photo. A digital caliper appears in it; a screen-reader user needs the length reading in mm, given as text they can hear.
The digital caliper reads 108.44 mm
